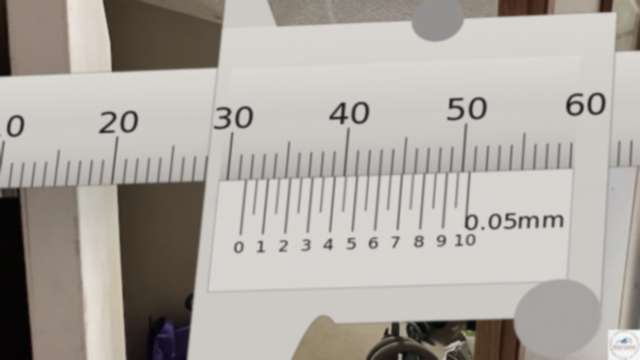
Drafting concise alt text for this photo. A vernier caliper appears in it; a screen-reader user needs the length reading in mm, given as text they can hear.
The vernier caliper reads 31.6 mm
